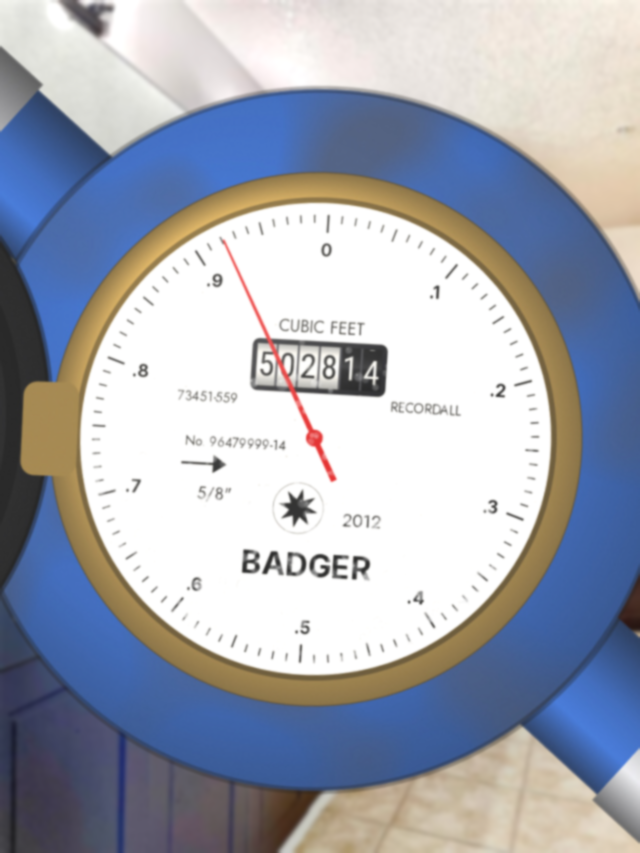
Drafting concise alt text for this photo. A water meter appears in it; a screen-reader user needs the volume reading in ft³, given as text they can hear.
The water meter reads 502813.92 ft³
